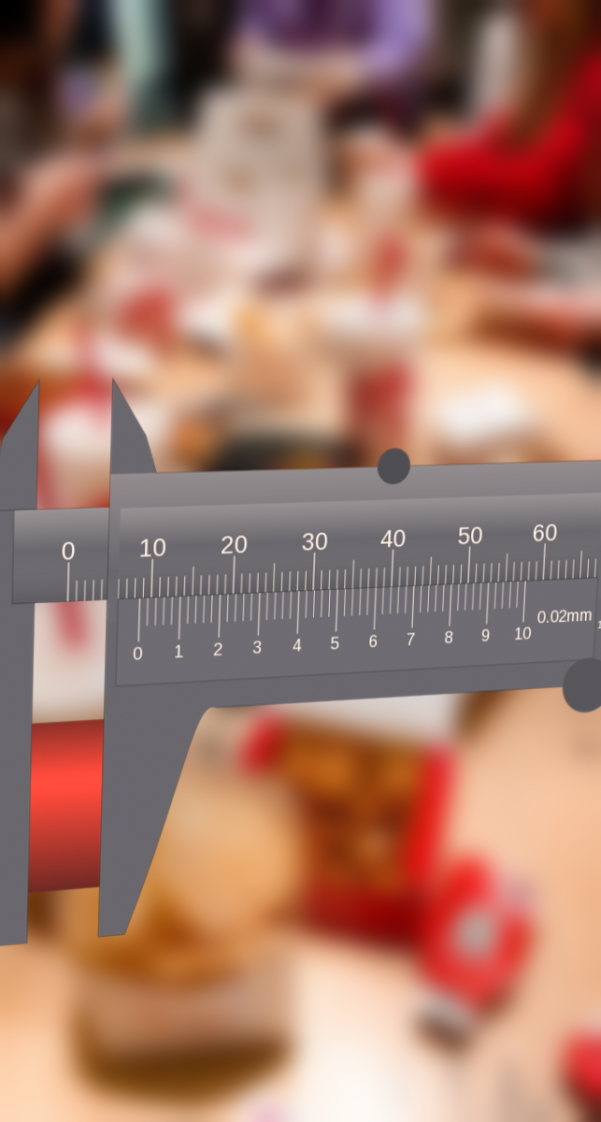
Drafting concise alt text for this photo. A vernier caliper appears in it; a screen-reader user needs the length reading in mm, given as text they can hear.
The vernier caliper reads 8.6 mm
